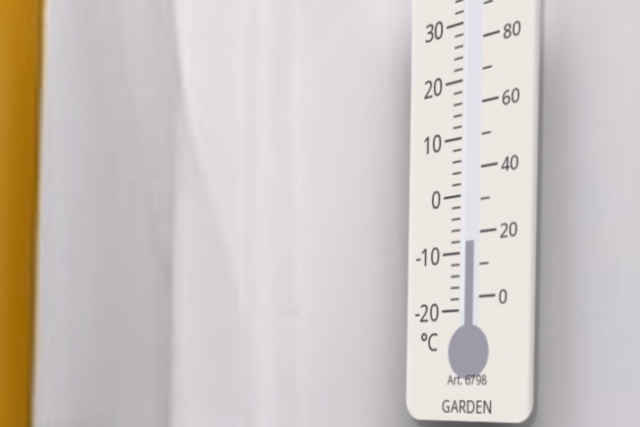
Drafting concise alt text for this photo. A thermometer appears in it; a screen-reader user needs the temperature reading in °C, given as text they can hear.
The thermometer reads -8 °C
